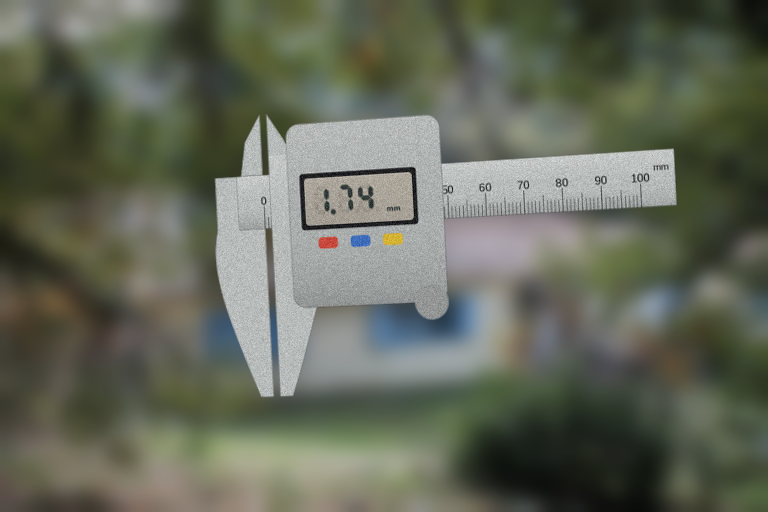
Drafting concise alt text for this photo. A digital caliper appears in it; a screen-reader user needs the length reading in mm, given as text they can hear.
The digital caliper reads 1.74 mm
